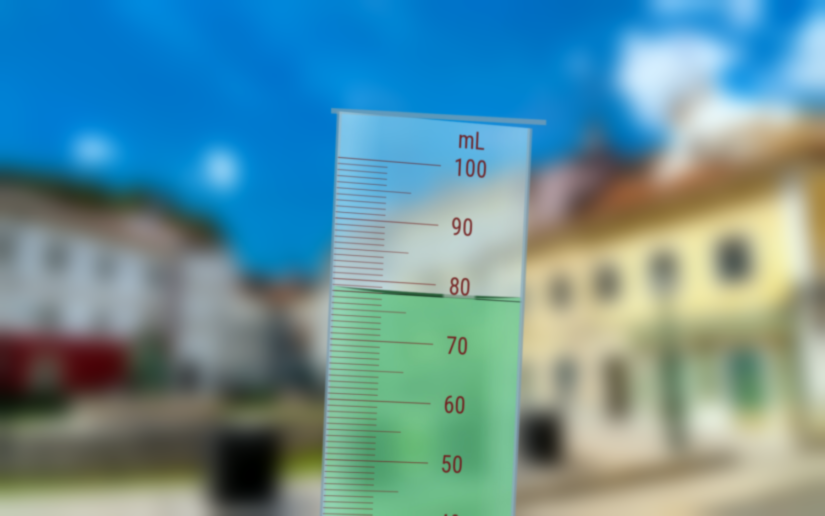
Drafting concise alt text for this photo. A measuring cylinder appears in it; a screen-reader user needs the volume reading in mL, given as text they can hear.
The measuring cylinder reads 78 mL
